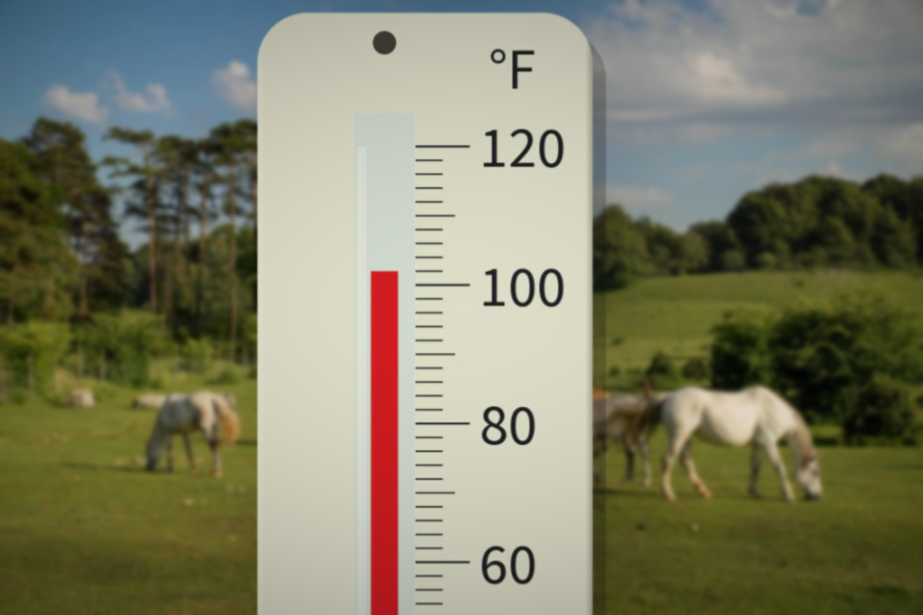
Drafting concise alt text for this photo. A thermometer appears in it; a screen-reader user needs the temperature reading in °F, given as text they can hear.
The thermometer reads 102 °F
